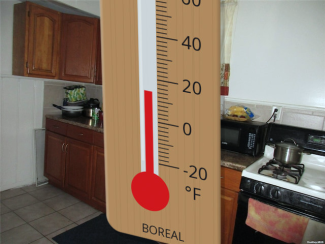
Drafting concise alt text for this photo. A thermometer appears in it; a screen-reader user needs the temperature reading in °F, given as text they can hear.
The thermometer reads 14 °F
